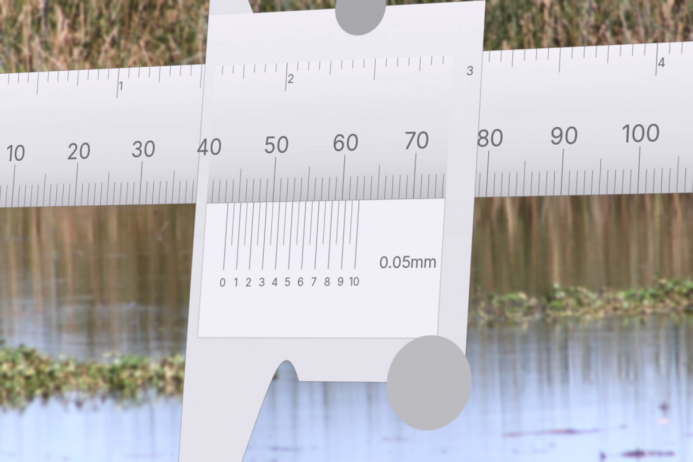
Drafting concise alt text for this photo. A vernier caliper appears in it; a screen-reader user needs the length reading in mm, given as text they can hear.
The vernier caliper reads 43.4 mm
